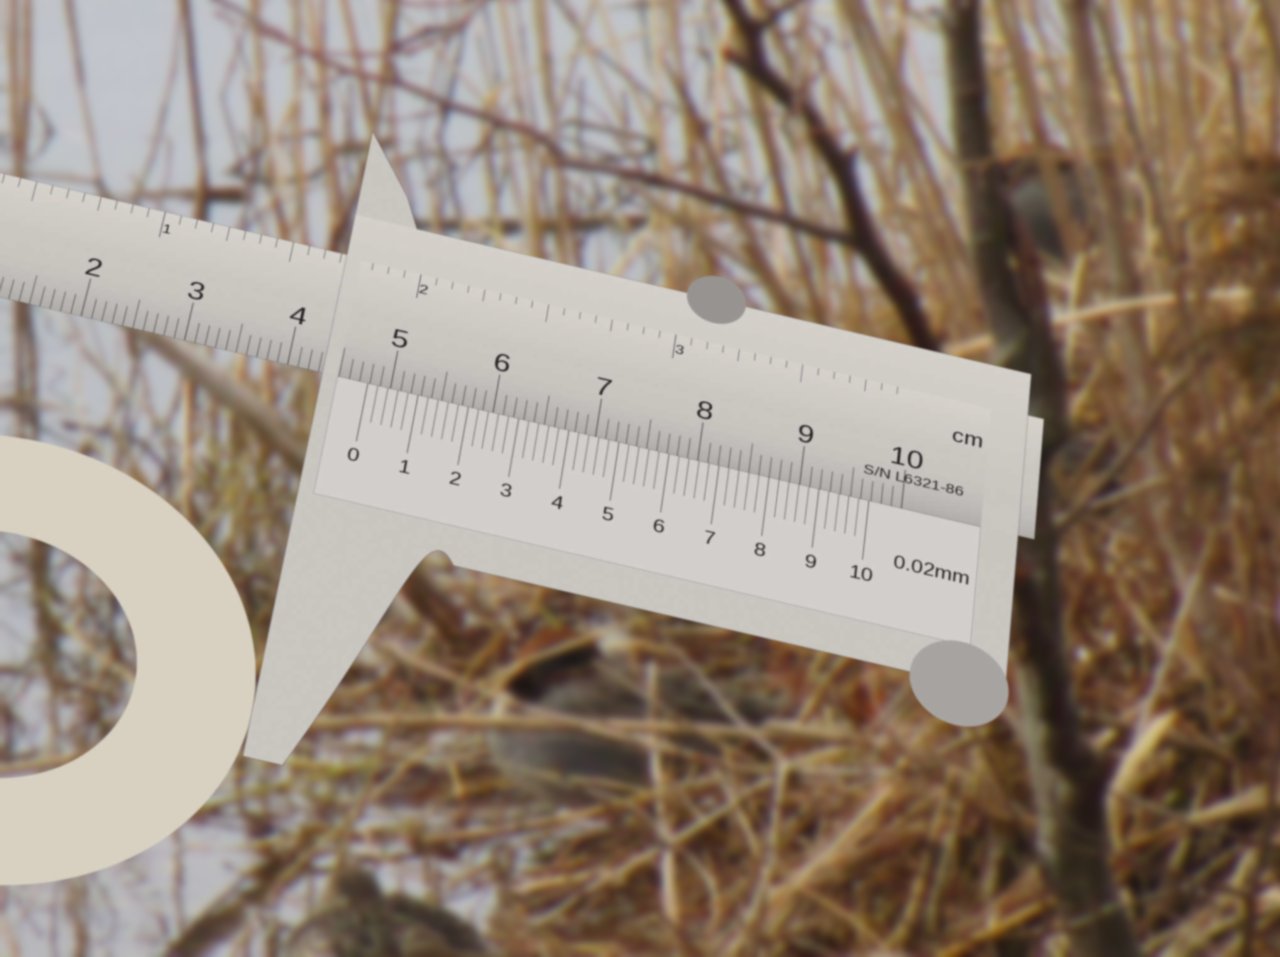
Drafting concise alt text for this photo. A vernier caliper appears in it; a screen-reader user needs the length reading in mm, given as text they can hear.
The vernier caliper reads 47.8 mm
